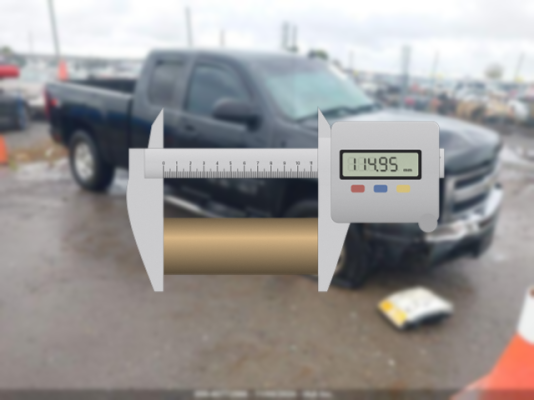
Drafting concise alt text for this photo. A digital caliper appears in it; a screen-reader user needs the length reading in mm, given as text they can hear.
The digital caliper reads 114.95 mm
